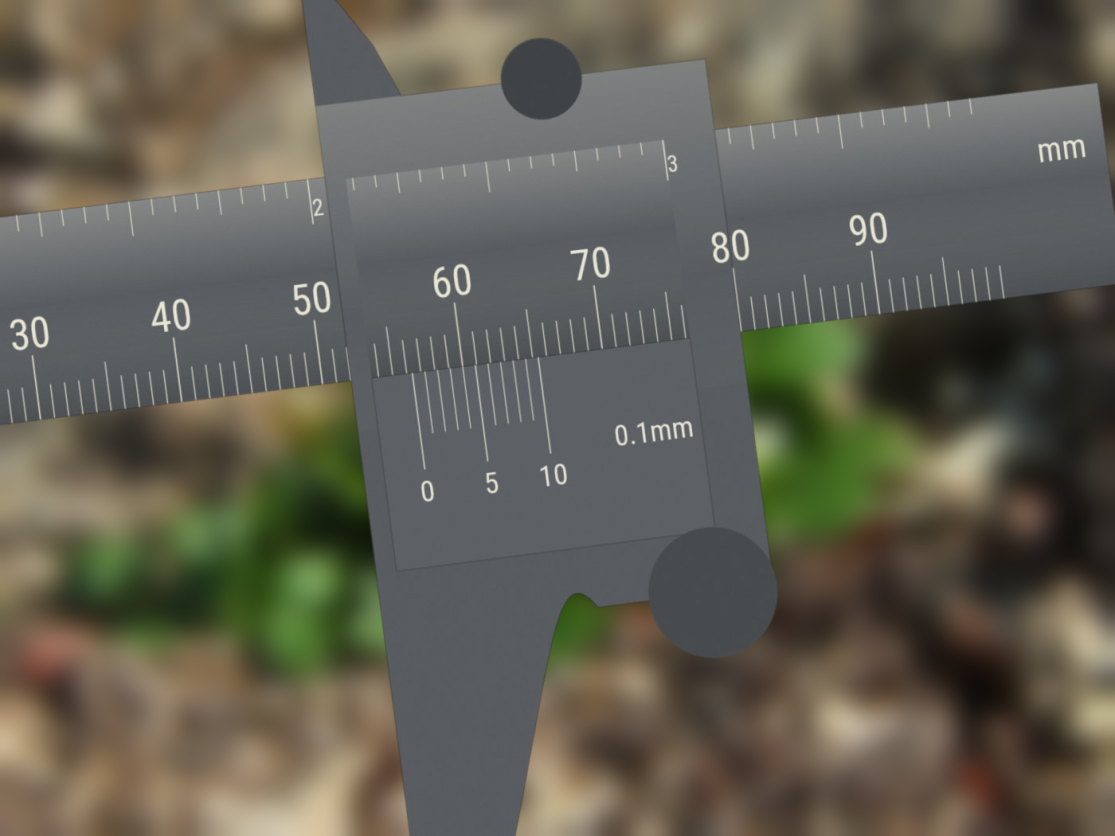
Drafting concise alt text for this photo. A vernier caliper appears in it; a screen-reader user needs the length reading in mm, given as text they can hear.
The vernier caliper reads 56.4 mm
